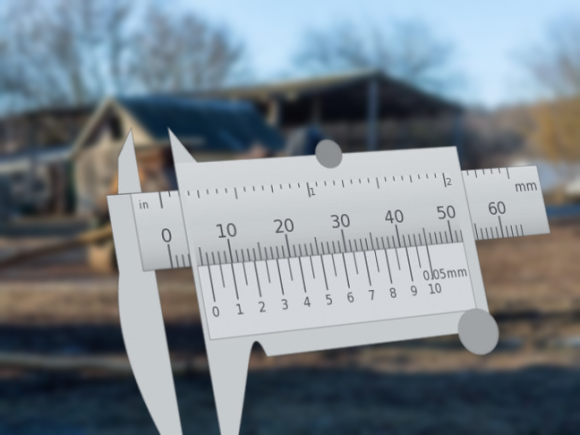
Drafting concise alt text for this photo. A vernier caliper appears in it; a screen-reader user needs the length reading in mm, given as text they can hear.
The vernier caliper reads 6.0 mm
